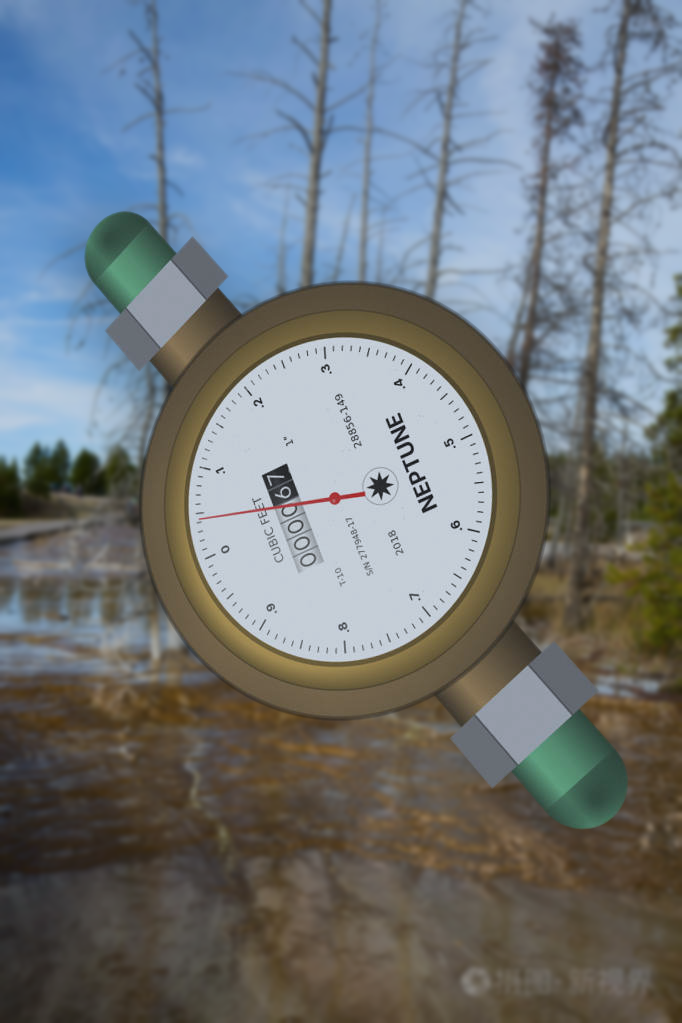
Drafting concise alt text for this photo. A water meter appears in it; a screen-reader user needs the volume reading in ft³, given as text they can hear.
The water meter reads 67.04 ft³
